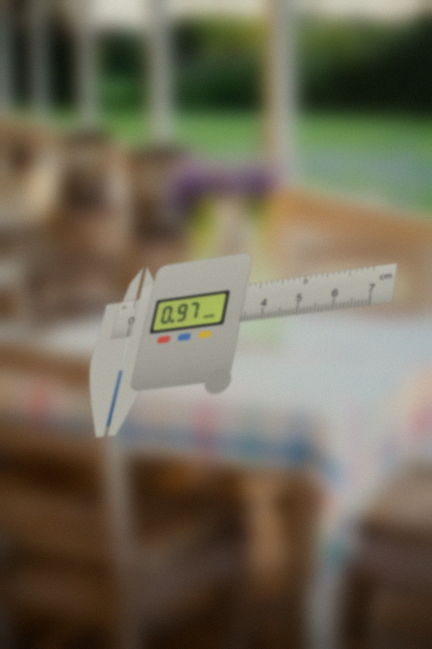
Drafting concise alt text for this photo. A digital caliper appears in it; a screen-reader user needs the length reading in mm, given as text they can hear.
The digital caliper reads 0.97 mm
